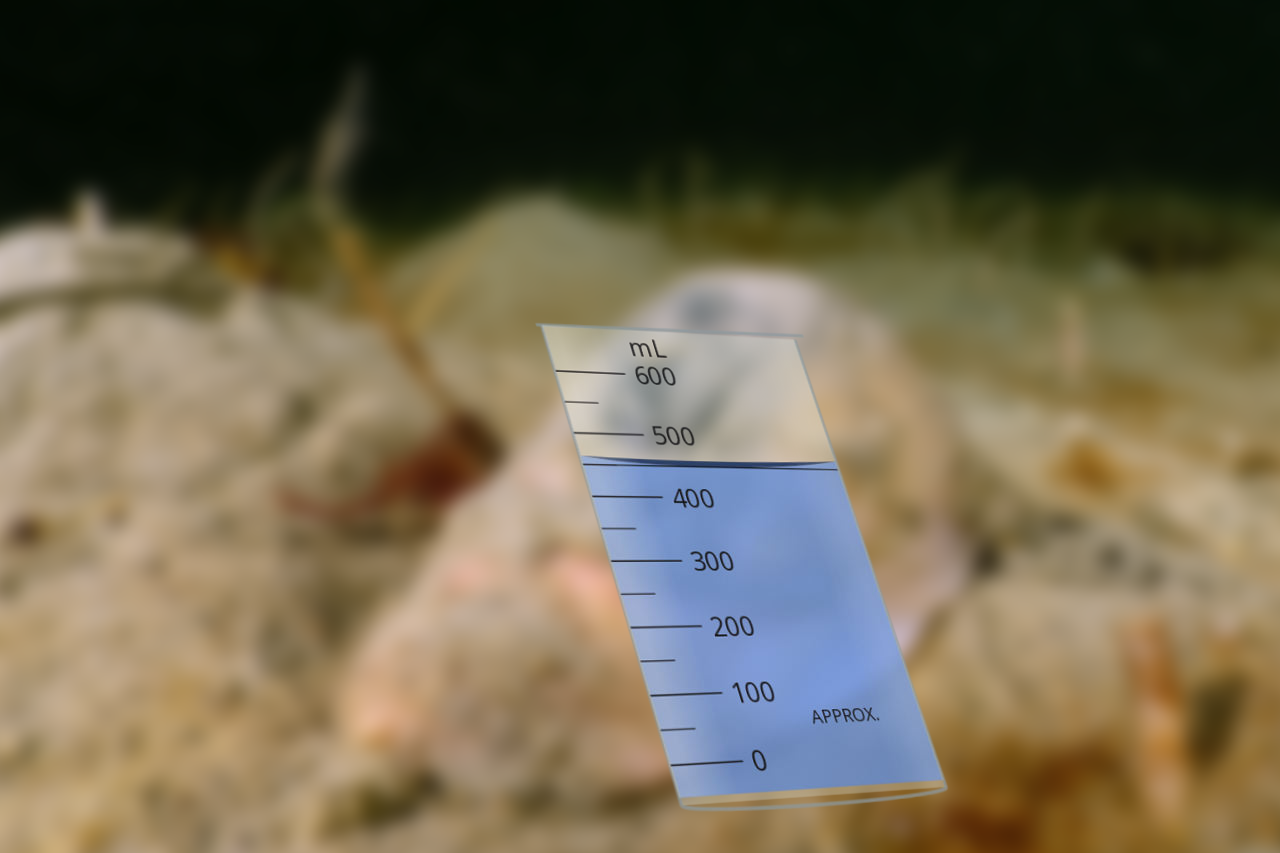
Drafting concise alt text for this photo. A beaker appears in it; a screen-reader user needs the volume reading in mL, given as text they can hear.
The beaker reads 450 mL
